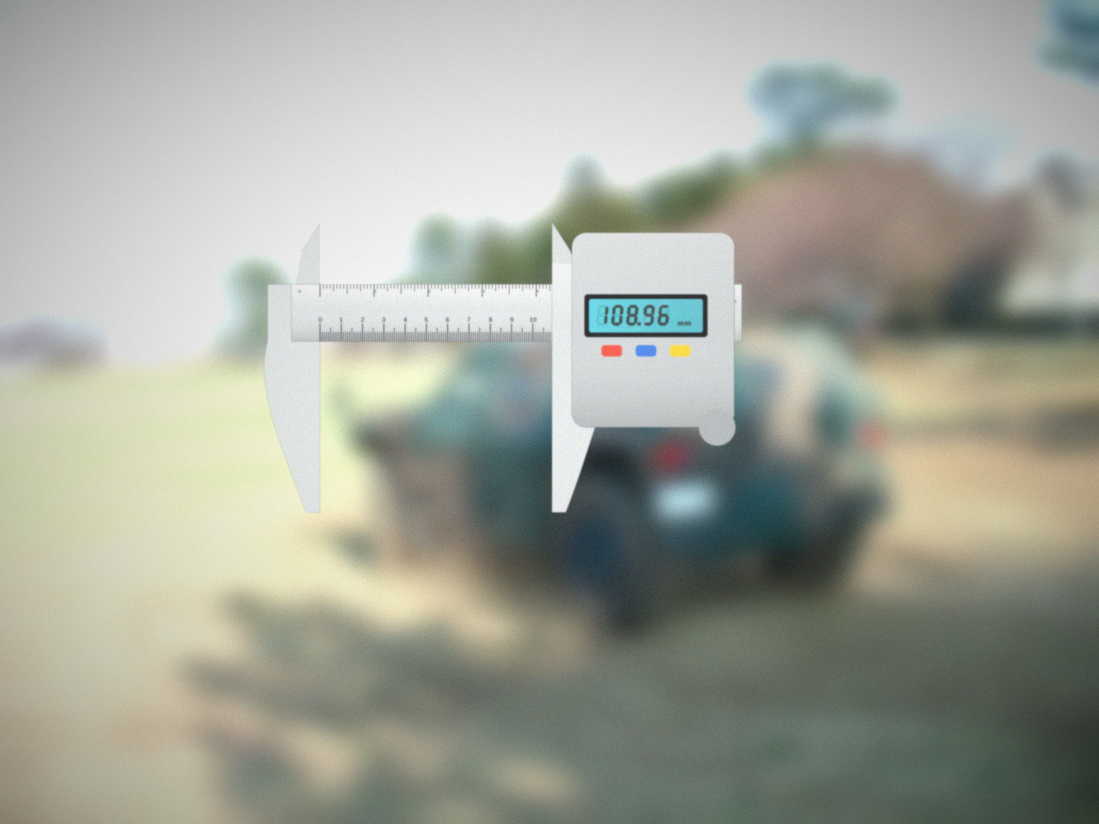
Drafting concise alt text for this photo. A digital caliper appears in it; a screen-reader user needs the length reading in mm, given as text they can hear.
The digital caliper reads 108.96 mm
